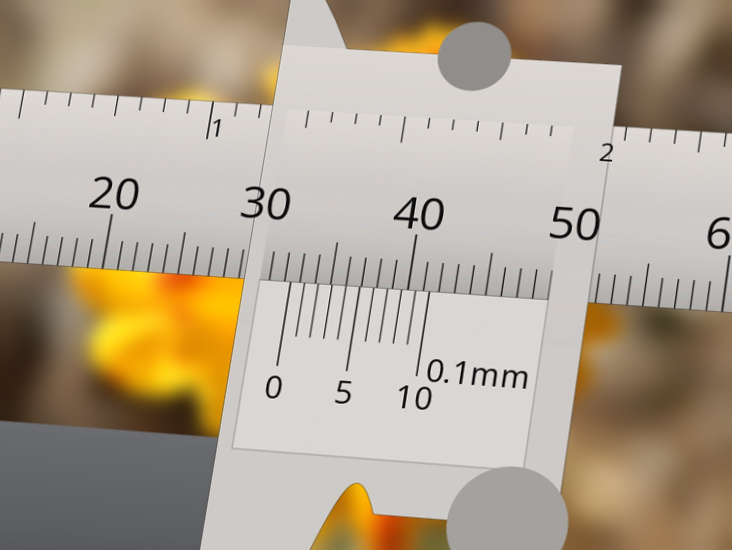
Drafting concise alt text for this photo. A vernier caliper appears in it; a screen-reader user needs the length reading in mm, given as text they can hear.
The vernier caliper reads 32.4 mm
